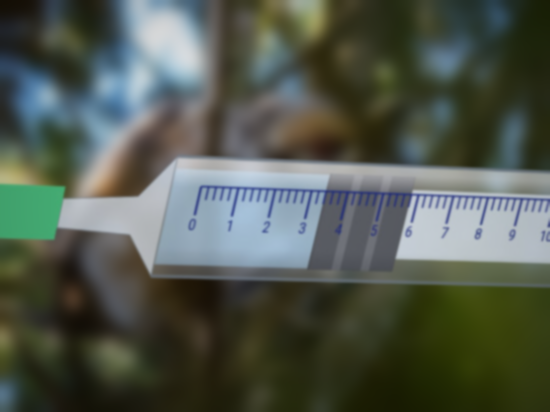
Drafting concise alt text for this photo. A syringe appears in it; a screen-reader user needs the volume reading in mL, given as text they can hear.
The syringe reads 3.4 mL
